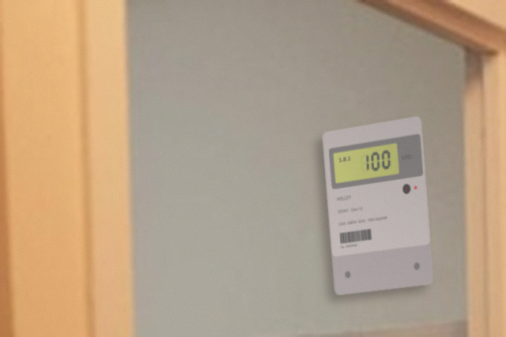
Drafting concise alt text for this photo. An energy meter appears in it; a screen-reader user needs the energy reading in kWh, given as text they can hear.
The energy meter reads 100 kWh
